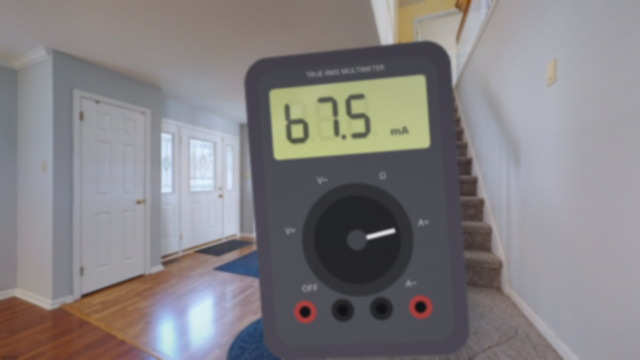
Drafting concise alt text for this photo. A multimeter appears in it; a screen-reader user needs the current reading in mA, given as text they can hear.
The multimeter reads 67.5 mA
